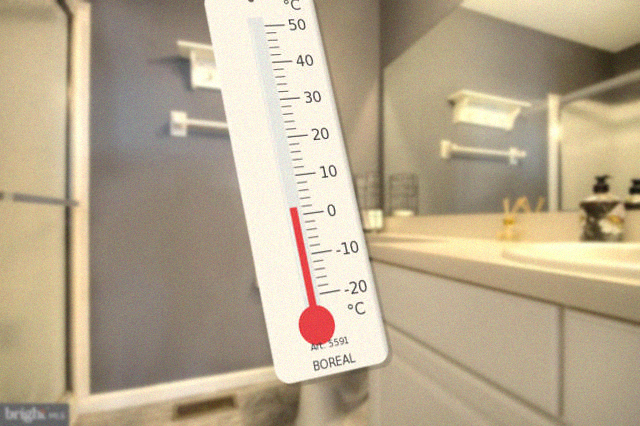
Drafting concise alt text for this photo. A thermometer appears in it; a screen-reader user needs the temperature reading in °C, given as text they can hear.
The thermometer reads 2 °C
